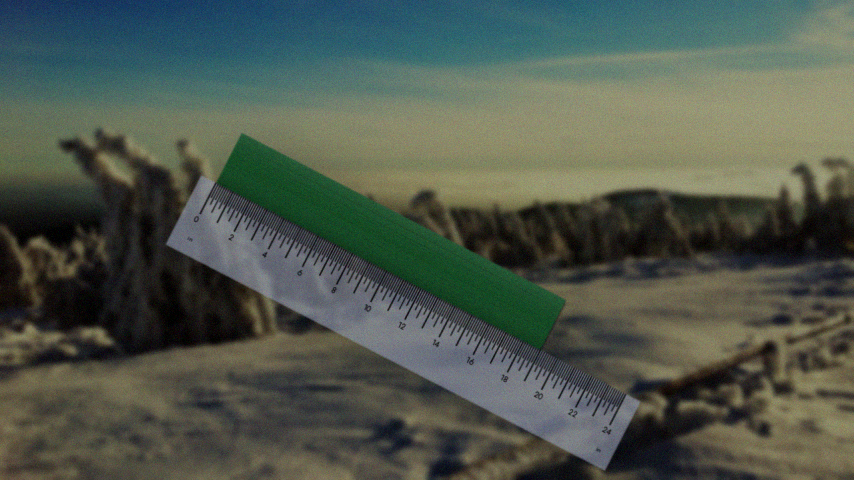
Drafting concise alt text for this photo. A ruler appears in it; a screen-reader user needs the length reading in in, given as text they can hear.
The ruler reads 19 in
